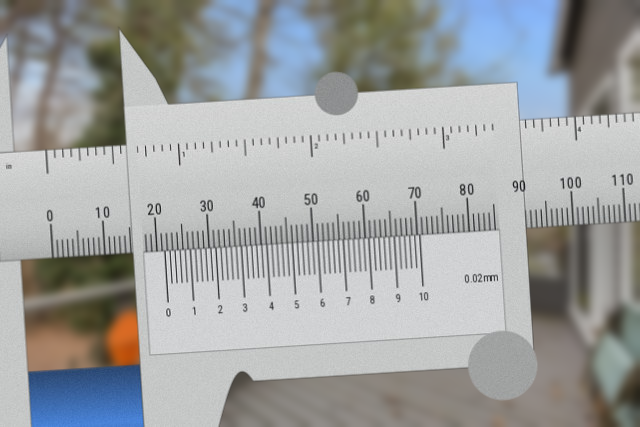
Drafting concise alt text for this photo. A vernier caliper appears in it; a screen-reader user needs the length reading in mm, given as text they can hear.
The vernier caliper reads 21.5 mm
